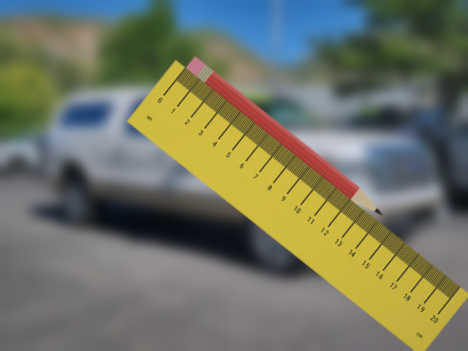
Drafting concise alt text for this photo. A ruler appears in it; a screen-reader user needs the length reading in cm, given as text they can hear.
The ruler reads 14 cm
